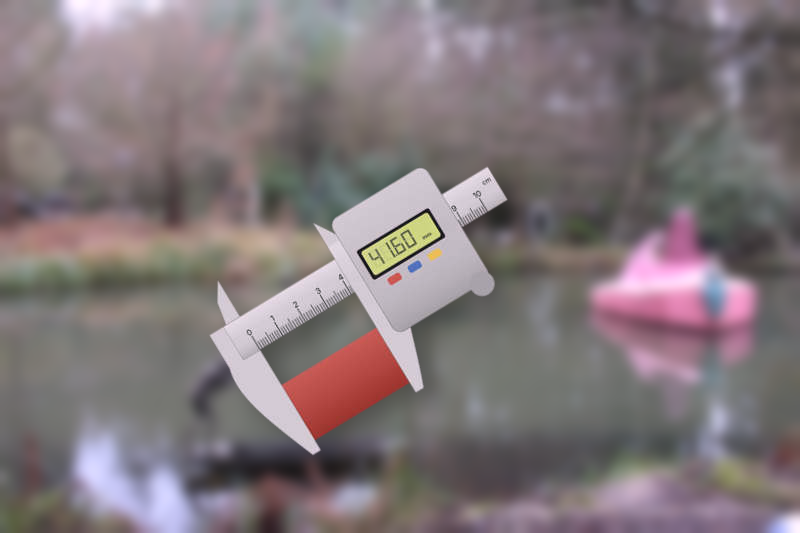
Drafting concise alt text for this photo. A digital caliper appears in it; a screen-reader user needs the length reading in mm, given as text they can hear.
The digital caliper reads 41.60 mm
